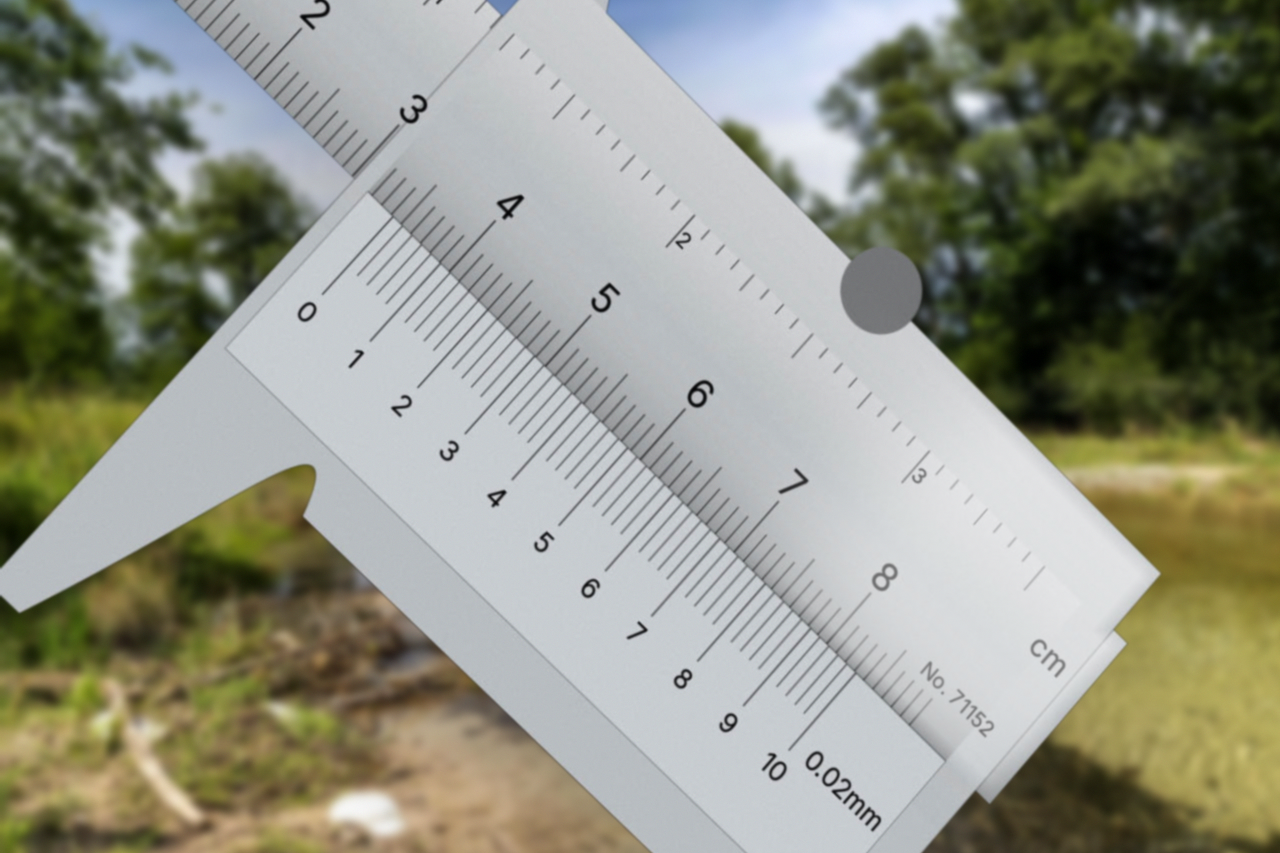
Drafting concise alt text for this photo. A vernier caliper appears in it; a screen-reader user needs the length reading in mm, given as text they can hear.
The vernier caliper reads 34.2 mm
